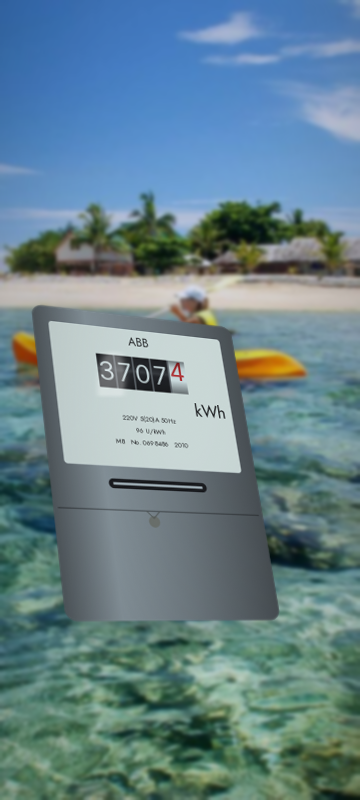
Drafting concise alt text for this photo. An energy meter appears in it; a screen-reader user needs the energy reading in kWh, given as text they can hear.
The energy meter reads 3707.4 kWh
